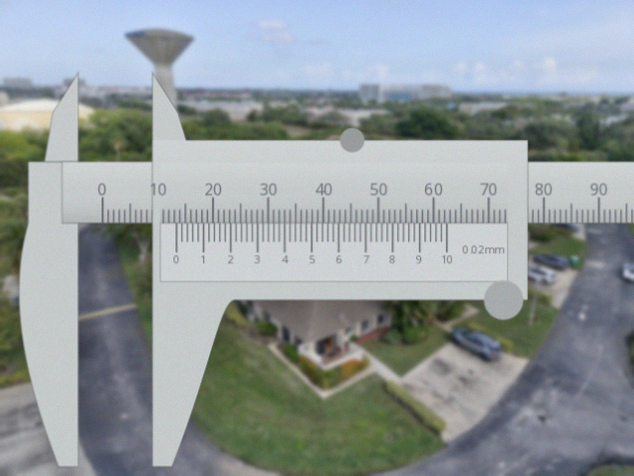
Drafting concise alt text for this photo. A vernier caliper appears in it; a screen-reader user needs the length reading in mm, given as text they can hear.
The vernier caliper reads 13.4 mm
